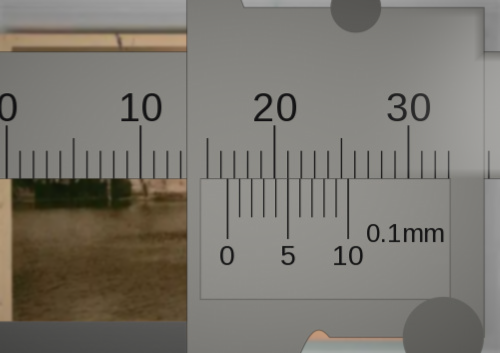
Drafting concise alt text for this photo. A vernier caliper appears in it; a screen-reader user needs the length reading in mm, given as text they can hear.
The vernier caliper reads 16.5 mm
